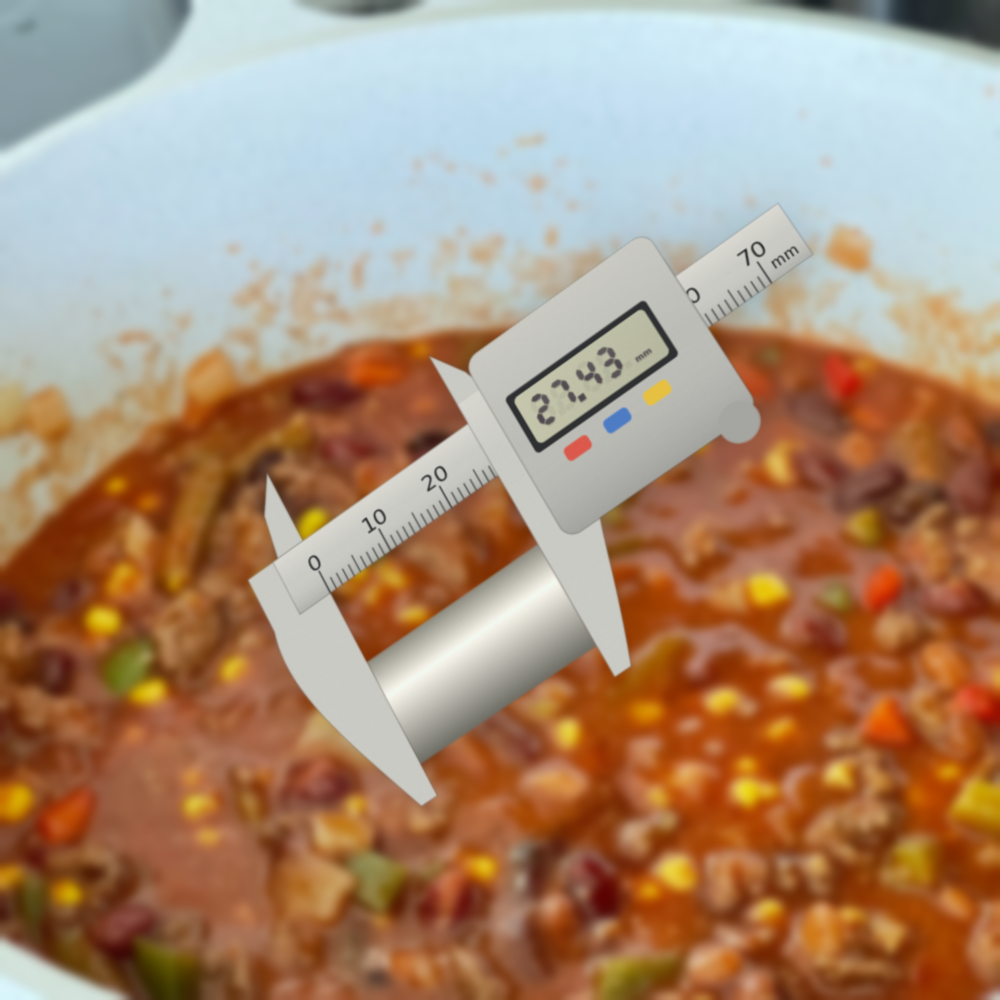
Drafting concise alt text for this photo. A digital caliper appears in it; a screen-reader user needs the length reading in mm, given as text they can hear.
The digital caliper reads 27.43 mm
